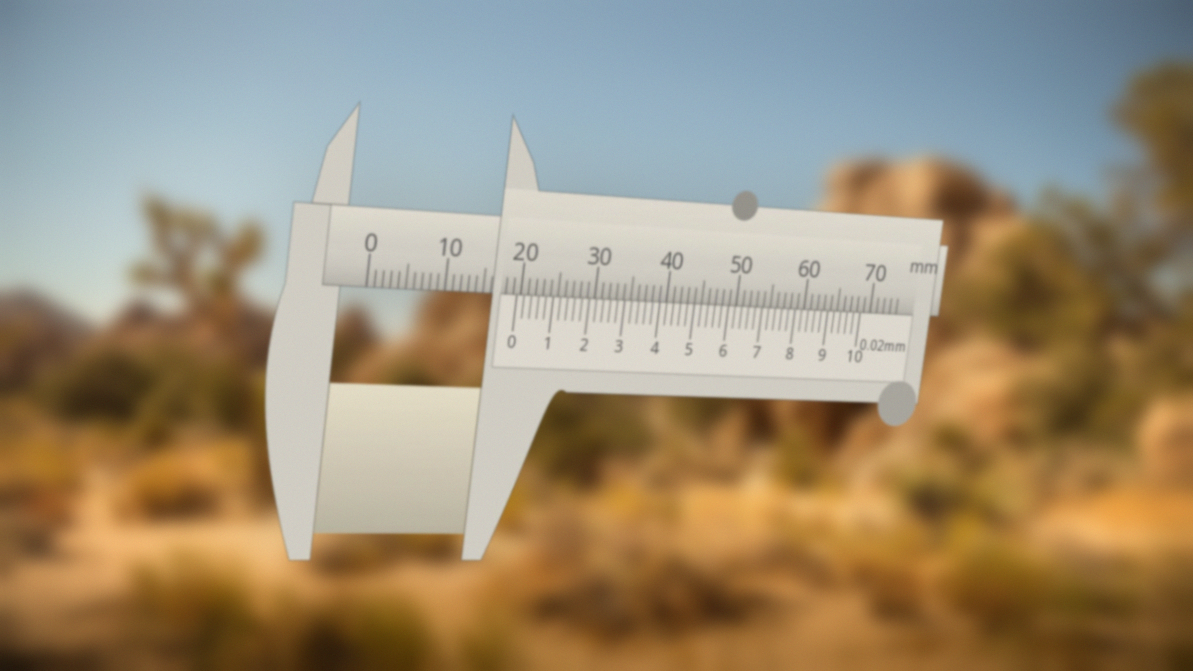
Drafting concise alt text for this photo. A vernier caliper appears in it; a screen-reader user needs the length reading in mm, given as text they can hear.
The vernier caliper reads 19.5 mm
